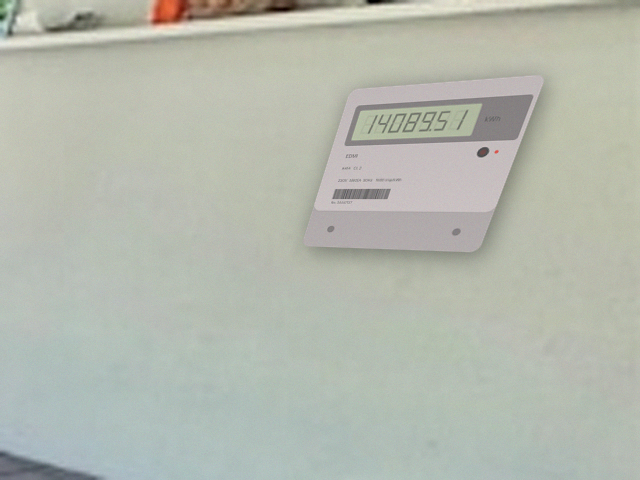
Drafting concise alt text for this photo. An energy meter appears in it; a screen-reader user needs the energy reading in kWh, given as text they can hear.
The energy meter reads 14089.51 kWh
